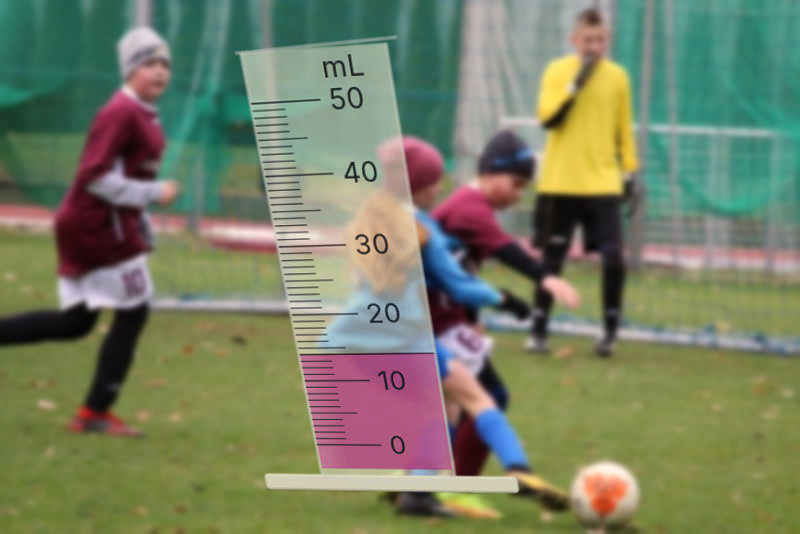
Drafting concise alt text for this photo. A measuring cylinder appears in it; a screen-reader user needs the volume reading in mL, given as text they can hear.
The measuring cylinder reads 14 mL
